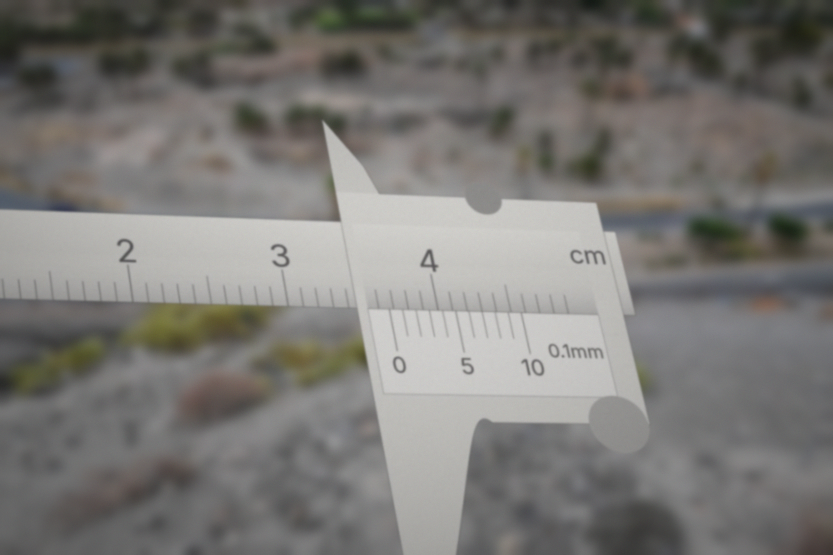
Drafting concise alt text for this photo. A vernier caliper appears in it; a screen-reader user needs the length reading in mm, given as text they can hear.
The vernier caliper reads 36.7 mm
